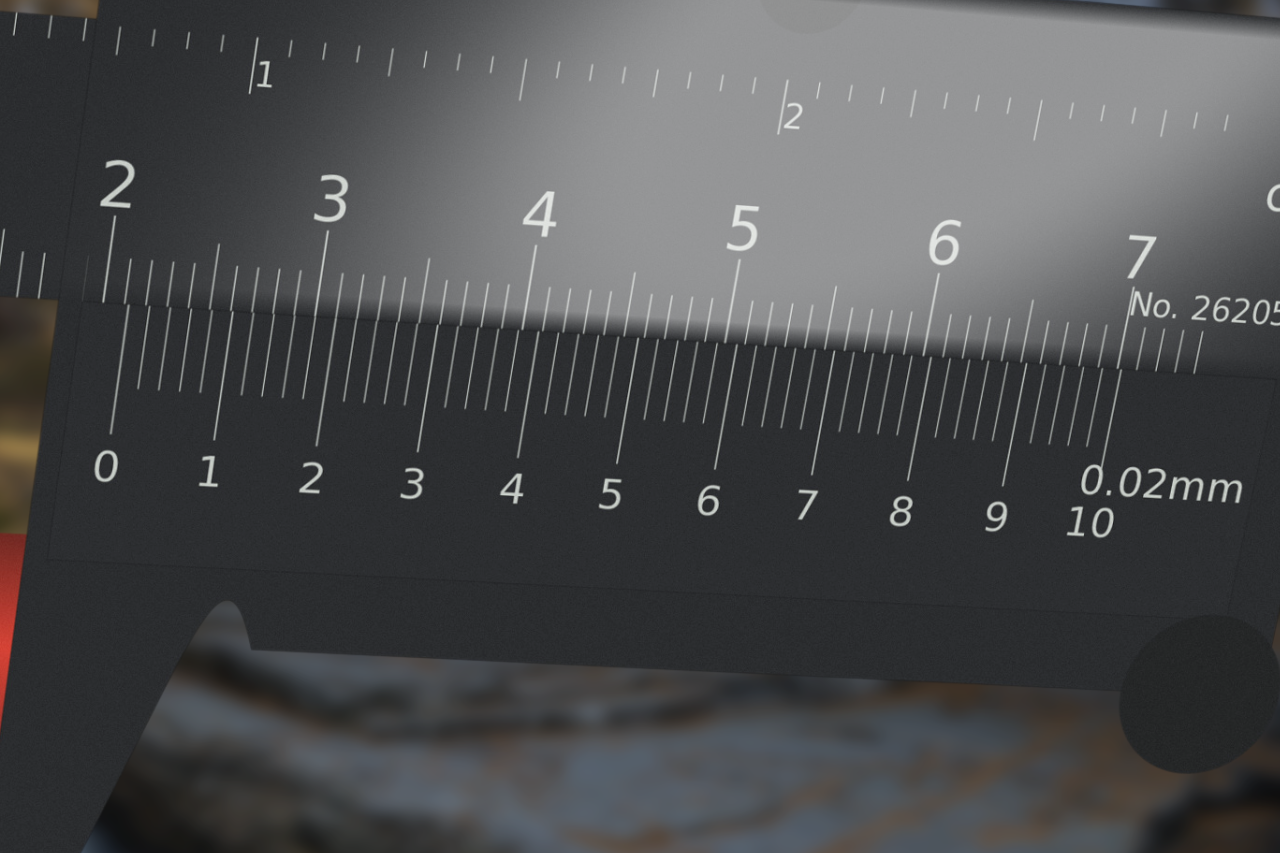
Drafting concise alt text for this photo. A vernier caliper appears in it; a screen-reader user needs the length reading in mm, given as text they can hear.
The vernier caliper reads 21.2 mm
